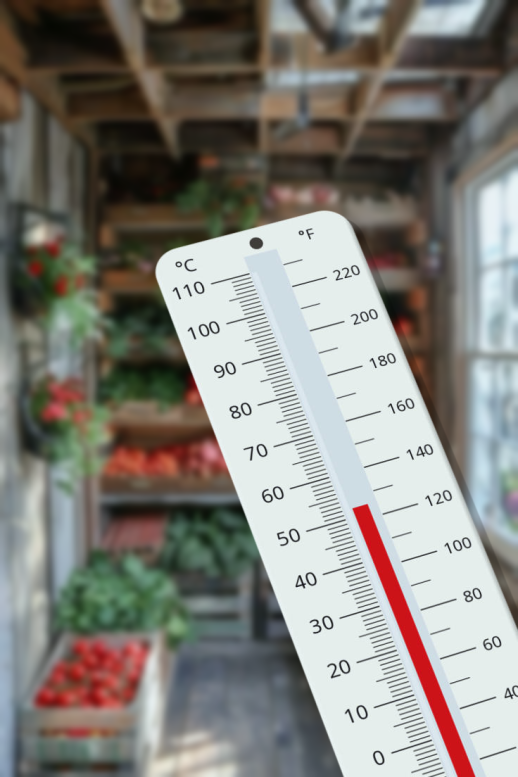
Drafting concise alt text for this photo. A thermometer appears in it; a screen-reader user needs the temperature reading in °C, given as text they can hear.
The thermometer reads 52 °C
